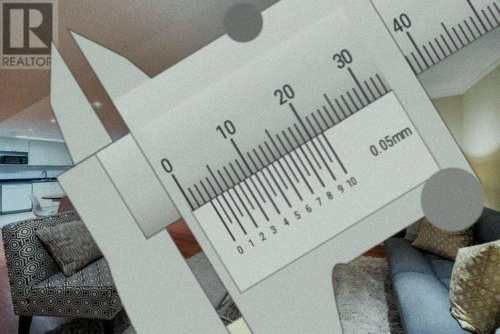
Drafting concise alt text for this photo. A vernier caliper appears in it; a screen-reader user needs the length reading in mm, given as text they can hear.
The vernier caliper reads 2.8 mm
